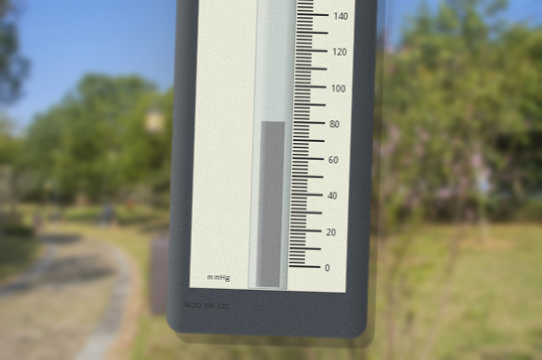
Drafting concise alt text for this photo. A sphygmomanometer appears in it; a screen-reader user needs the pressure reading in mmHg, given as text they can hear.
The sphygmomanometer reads 80 mmHg
